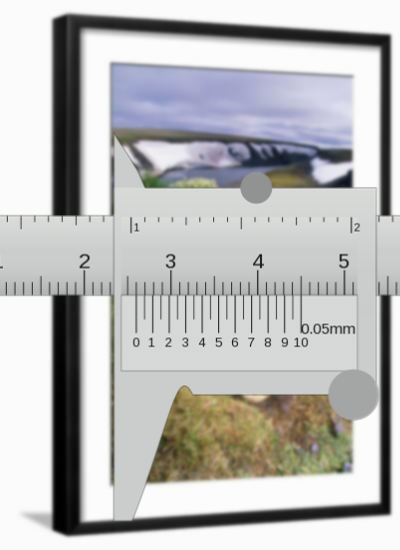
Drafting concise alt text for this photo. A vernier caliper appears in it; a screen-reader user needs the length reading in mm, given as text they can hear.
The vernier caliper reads 26.0 mm
